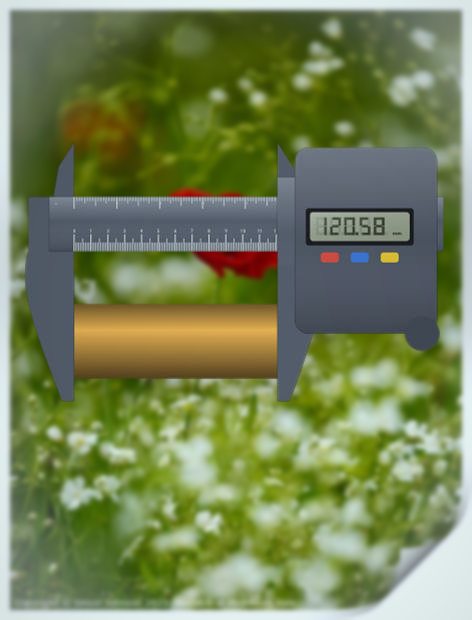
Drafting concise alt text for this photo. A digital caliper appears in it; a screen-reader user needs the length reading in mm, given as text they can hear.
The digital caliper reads 120.58 mm
